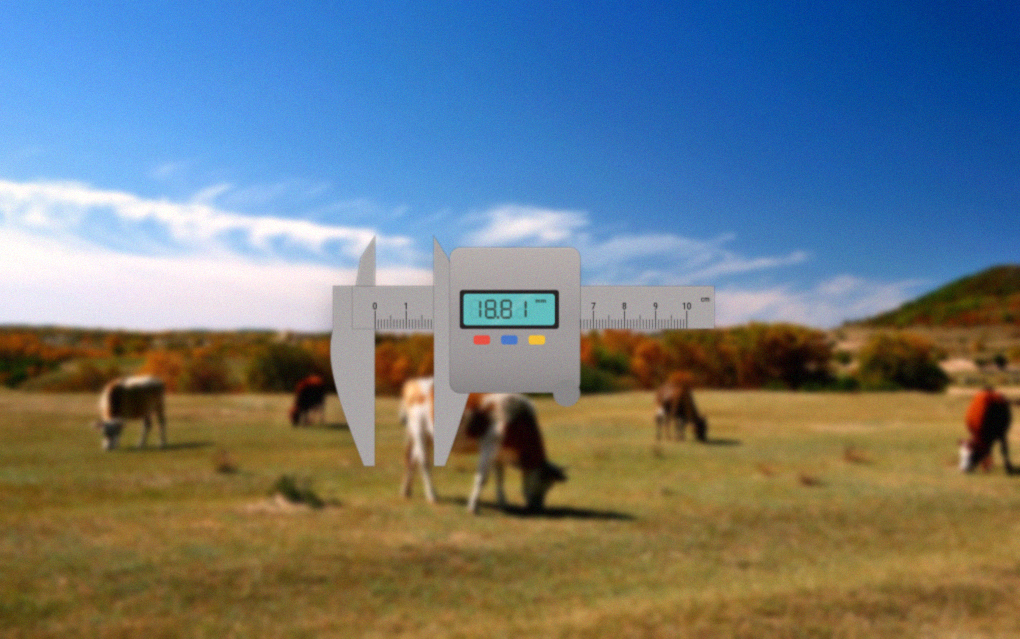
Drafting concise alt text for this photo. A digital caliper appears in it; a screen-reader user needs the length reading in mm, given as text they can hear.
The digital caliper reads 18.81 mm
